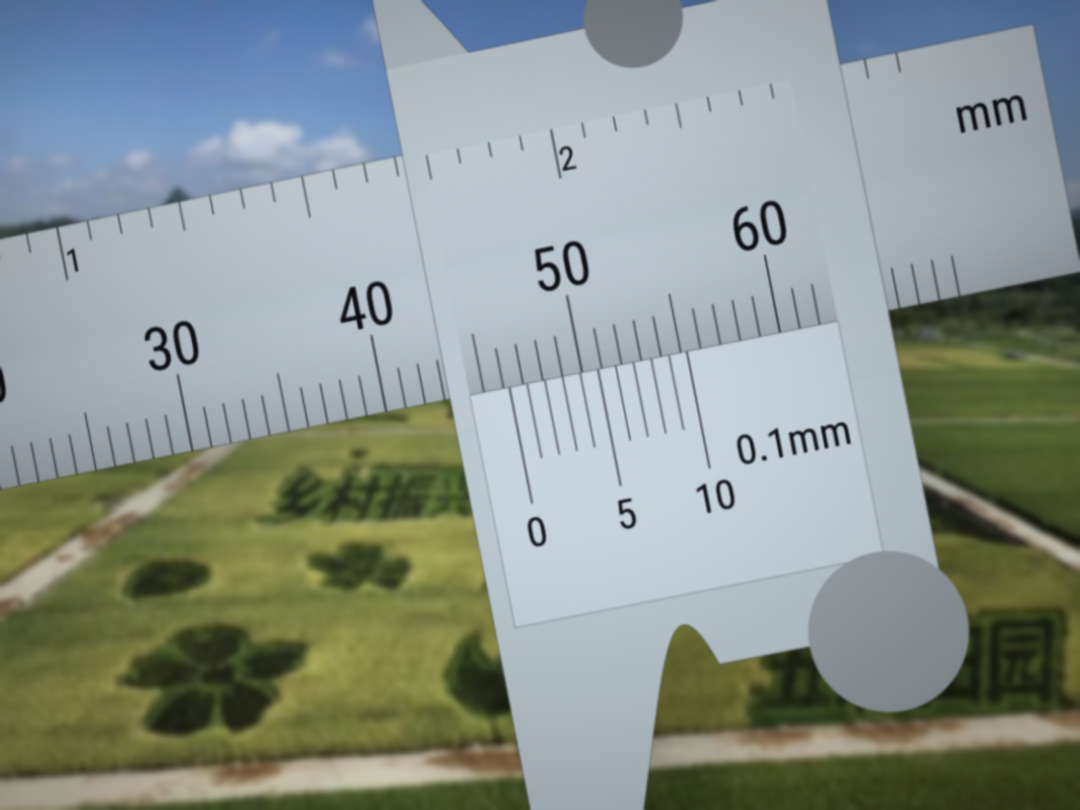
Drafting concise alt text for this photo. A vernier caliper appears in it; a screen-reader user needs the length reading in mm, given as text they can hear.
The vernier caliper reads 46.3 mm
